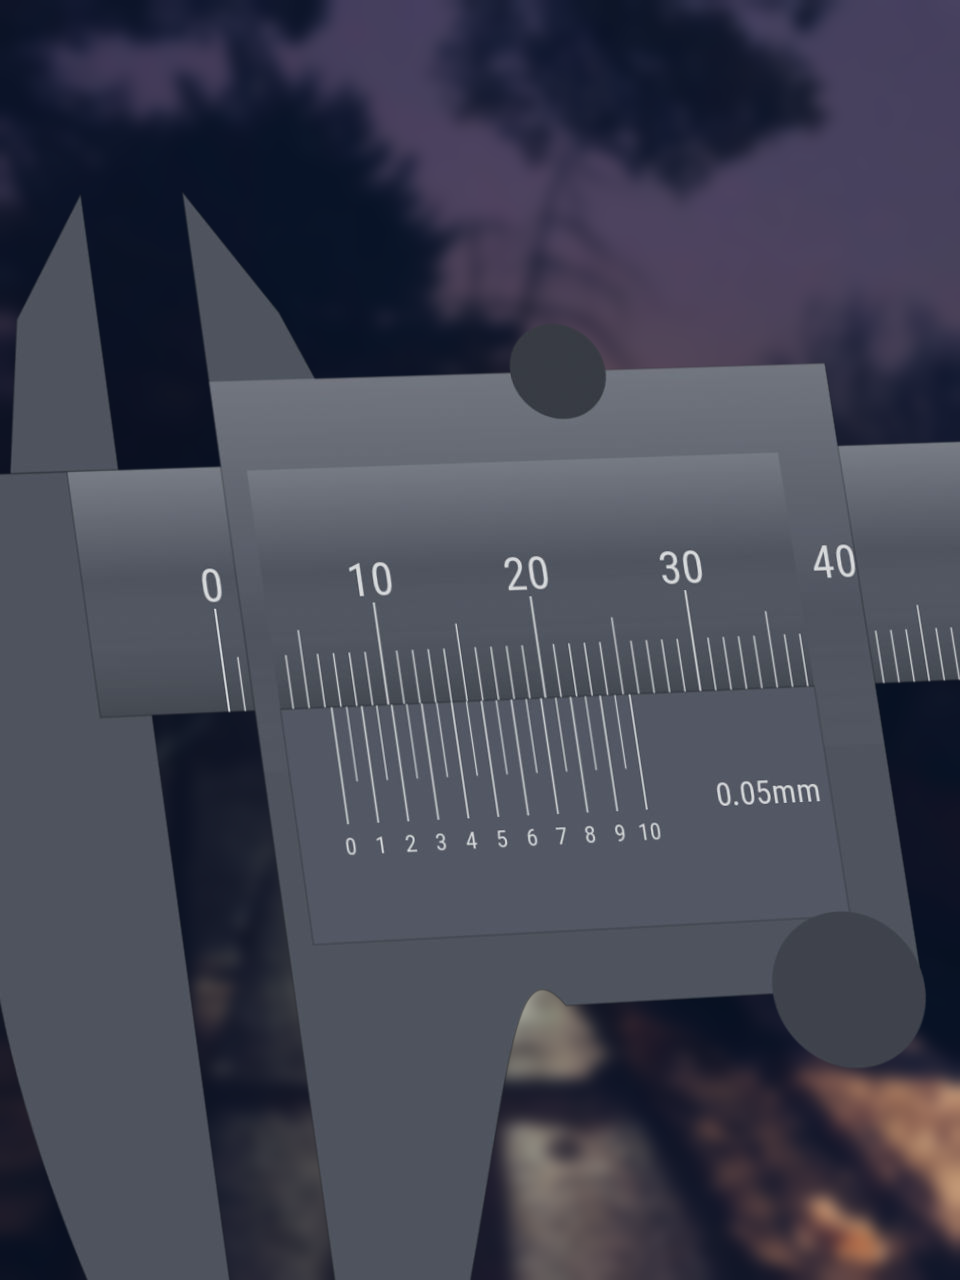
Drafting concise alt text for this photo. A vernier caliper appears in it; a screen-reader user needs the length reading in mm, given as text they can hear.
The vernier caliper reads 6.4 mm
